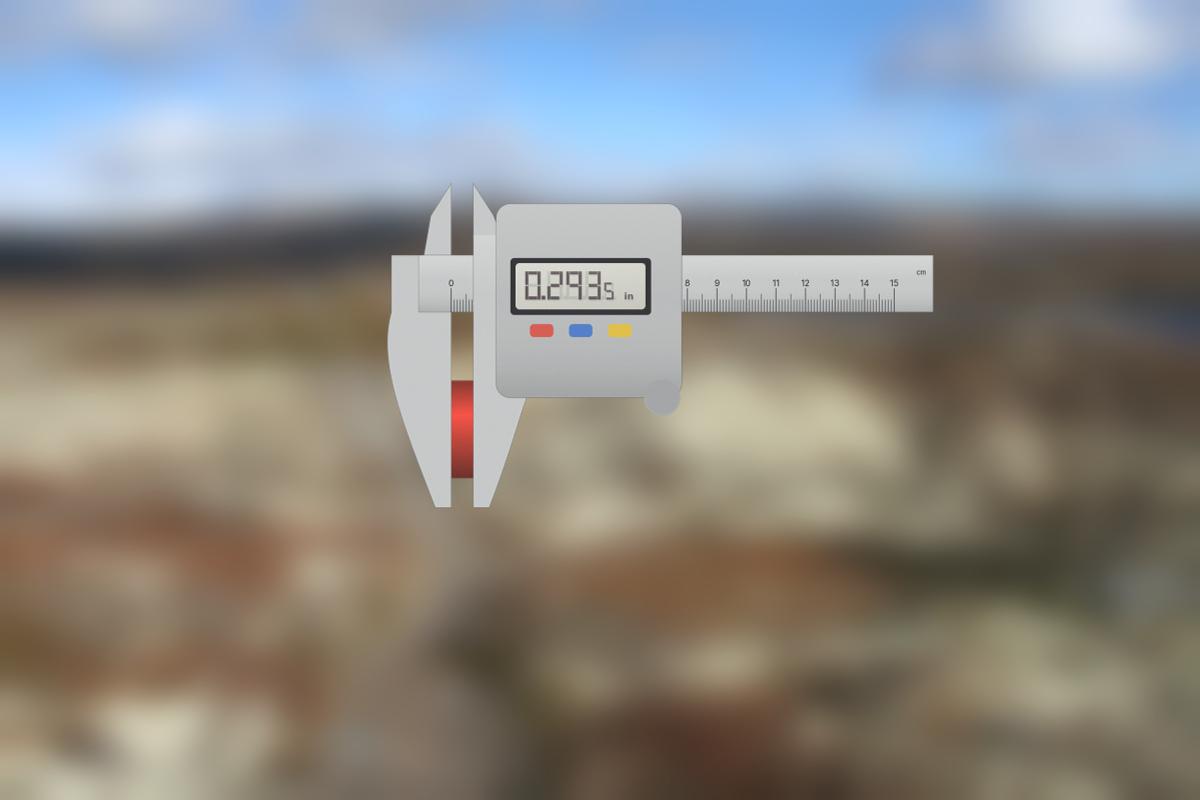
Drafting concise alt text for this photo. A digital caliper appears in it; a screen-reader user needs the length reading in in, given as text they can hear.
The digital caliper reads 0.2935 in
